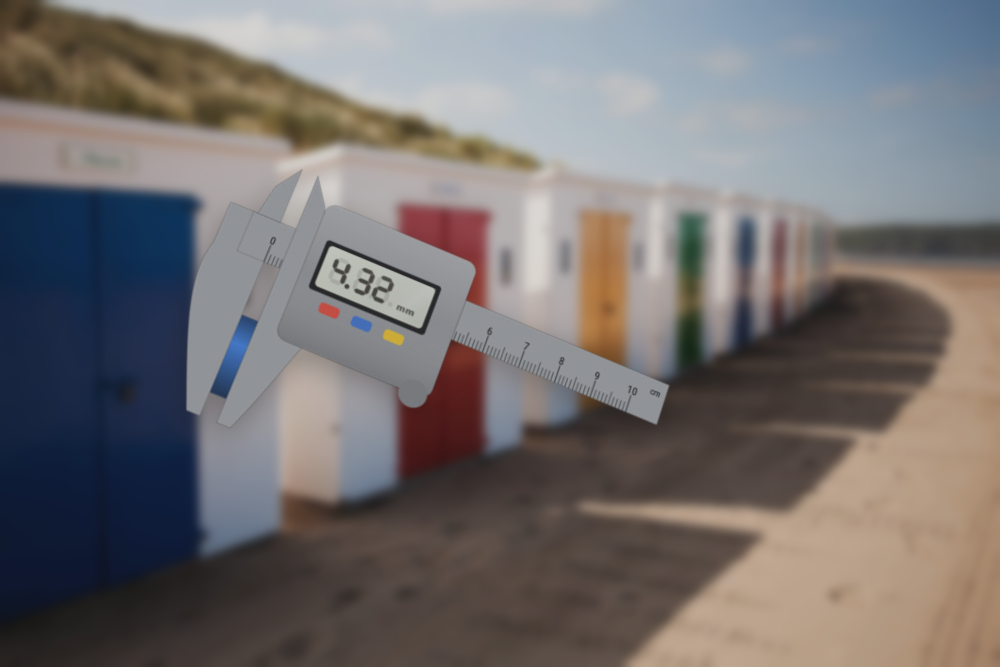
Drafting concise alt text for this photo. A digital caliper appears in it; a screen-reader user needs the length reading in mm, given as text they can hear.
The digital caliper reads 4.32 mm
